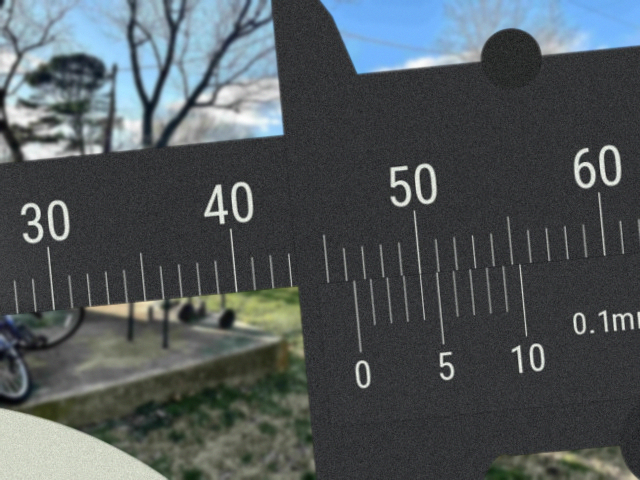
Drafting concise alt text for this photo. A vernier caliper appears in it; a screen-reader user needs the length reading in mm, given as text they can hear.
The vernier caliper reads 46.4 mm
